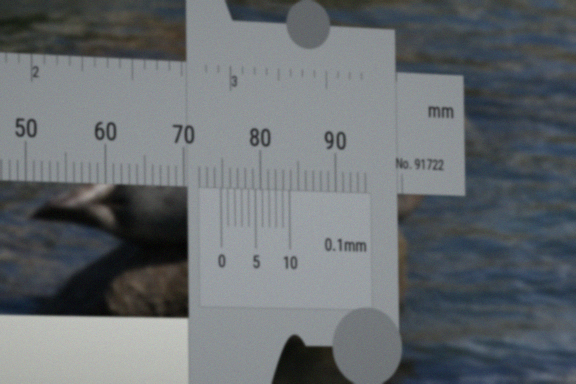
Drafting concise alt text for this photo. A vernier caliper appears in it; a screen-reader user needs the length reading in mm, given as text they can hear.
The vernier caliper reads 74.8 mm
